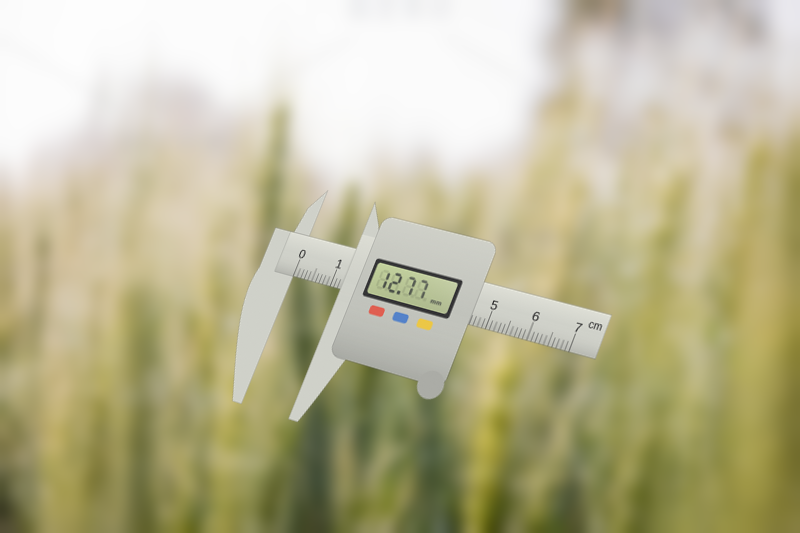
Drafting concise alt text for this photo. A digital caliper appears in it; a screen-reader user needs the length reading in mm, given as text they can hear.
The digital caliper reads 12.77 mm
